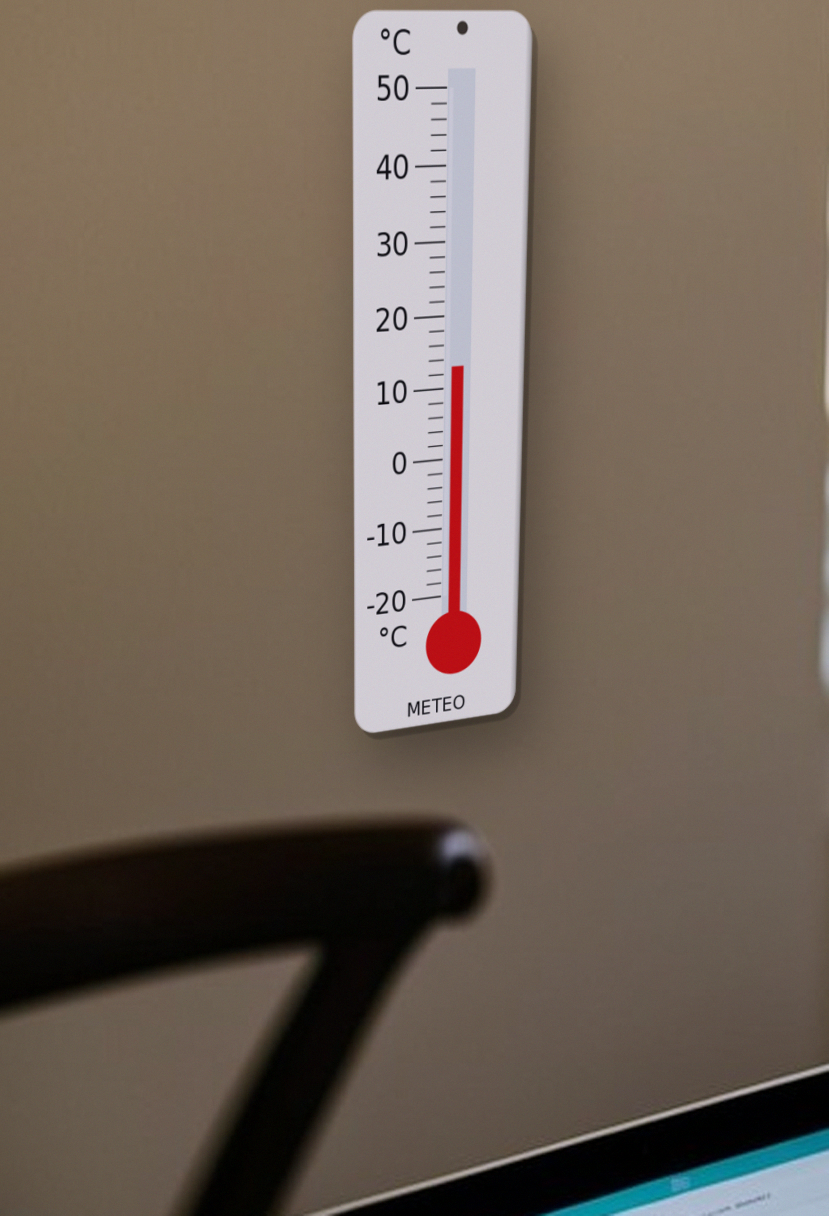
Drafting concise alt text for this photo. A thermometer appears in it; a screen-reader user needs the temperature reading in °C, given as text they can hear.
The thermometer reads 13 °C
